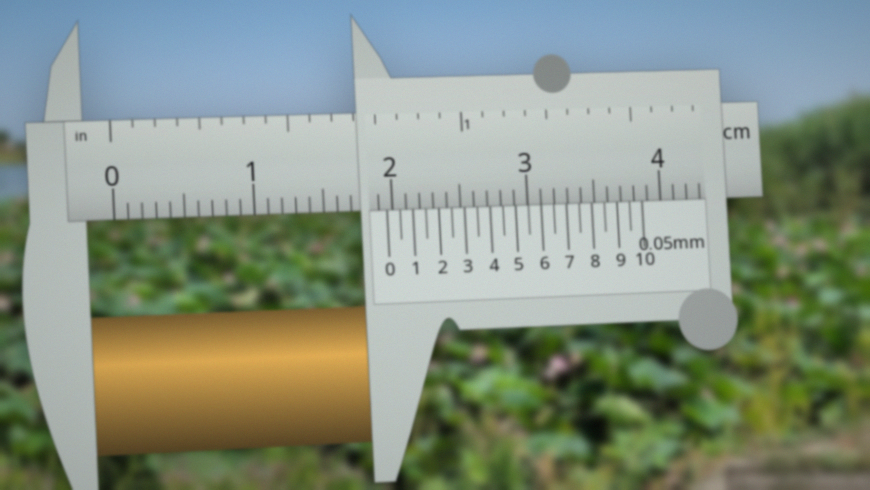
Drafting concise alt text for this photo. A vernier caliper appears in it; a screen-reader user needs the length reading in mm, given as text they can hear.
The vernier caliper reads 19.6 mm
